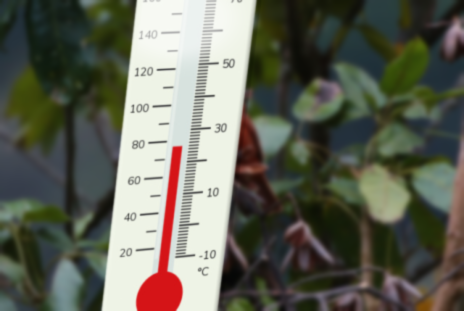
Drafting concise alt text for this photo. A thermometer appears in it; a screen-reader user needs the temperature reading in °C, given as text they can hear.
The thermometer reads 25 °C
